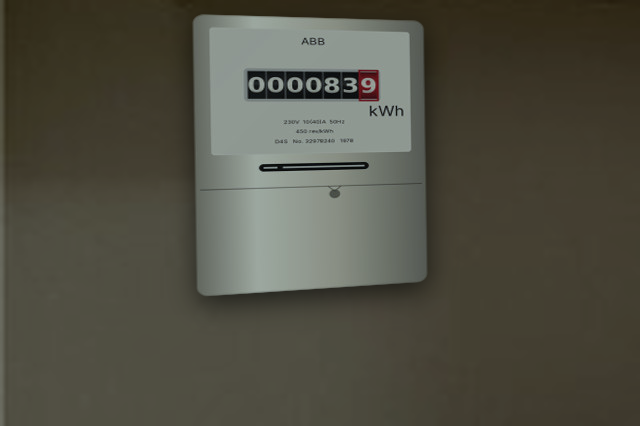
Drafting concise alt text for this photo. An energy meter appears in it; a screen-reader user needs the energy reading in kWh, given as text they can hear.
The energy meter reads 83.9 kWh
